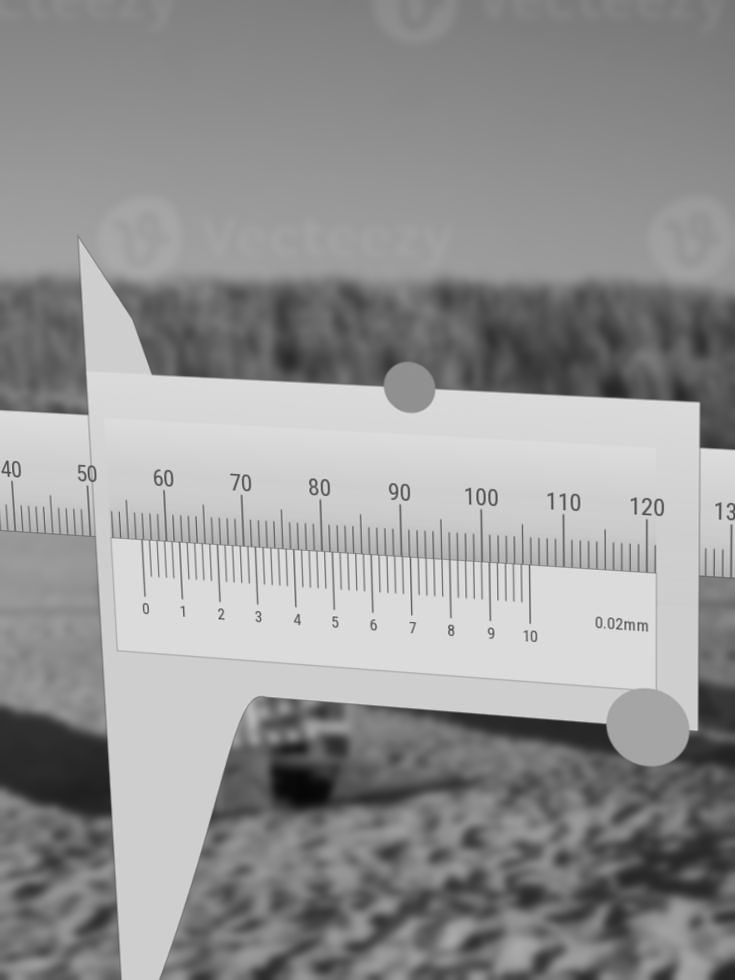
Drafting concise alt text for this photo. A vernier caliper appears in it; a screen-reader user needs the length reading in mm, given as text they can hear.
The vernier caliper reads 56.8 mm
